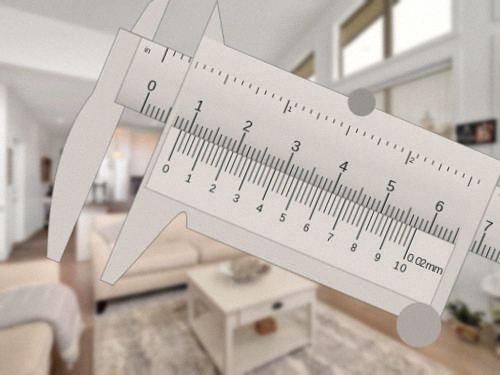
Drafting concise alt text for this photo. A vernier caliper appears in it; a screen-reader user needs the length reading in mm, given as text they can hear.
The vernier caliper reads 8.5 mm
